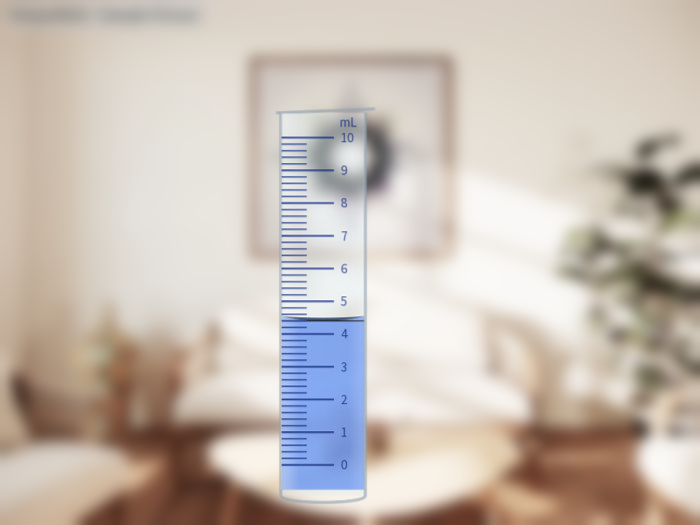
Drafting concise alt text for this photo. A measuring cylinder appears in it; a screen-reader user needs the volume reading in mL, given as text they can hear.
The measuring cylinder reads 4.4 mL
